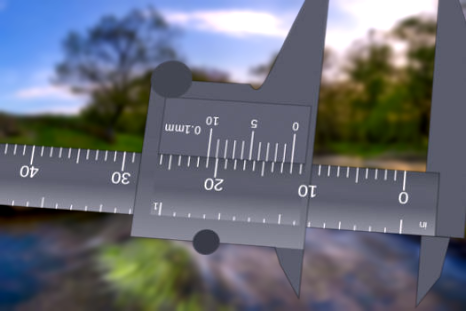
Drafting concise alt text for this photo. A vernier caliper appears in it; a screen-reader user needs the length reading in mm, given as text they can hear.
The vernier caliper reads 12.0 mm
